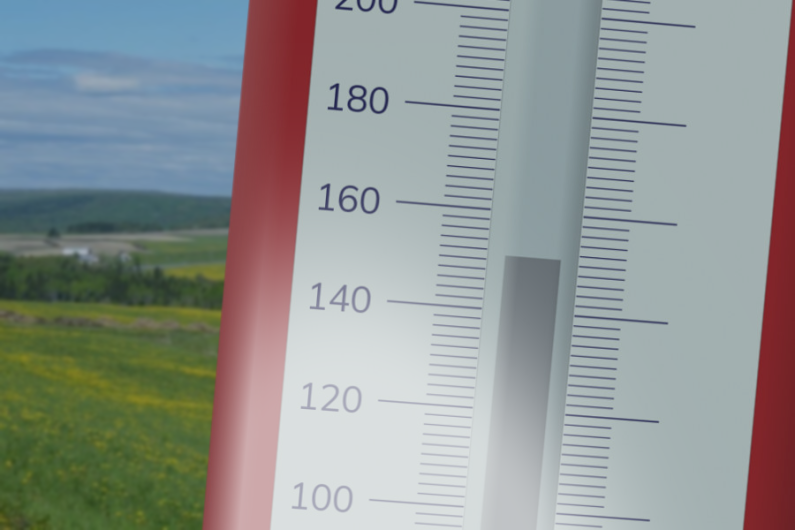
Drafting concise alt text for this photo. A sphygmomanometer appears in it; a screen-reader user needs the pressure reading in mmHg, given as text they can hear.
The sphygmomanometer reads 151 mmHg
